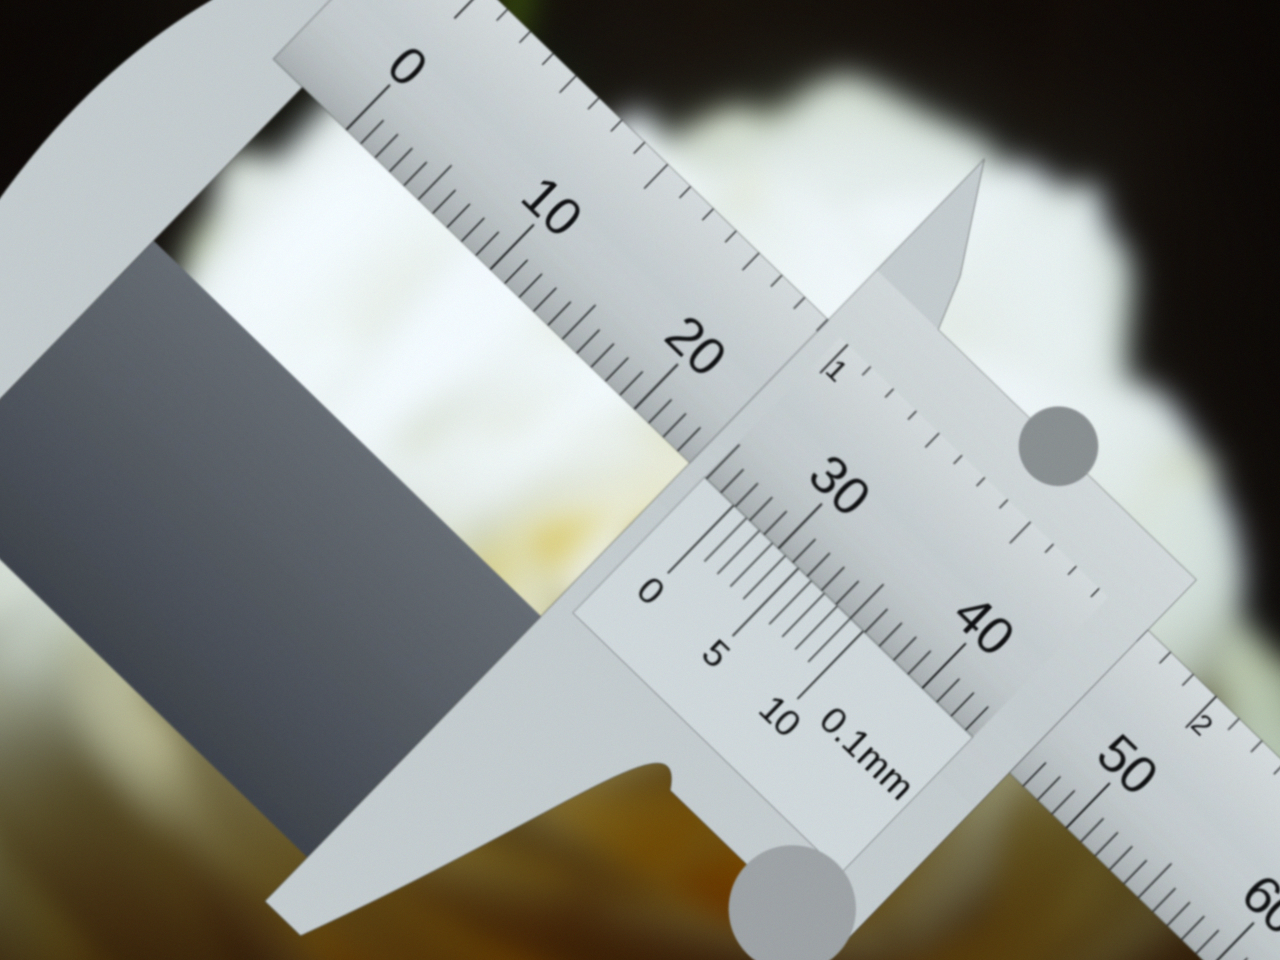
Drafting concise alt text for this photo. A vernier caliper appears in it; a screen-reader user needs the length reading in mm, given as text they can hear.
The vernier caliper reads 26.9 mm
